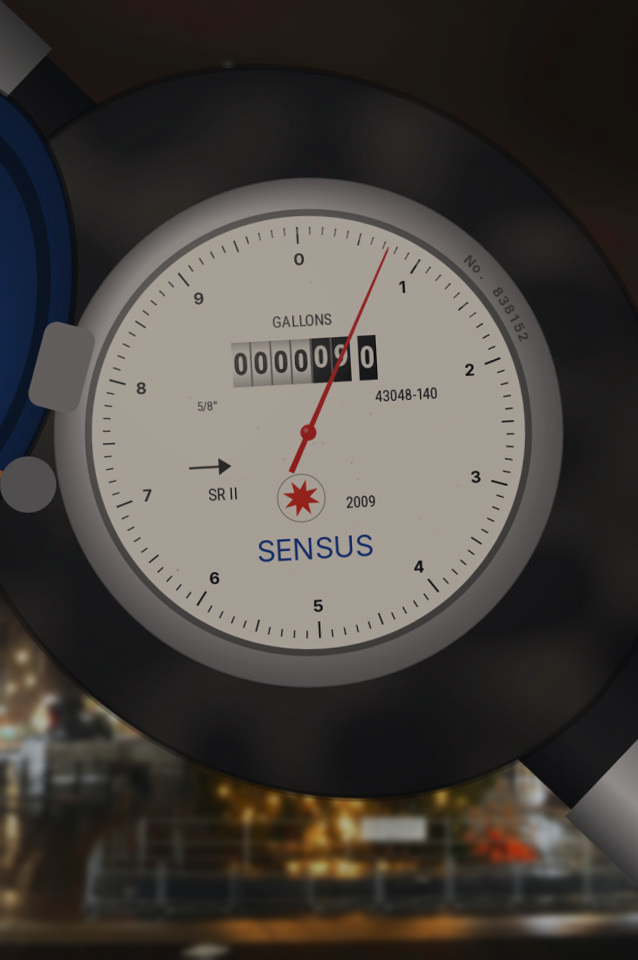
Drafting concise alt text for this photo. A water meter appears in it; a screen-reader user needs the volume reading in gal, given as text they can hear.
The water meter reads 90.7 gal
